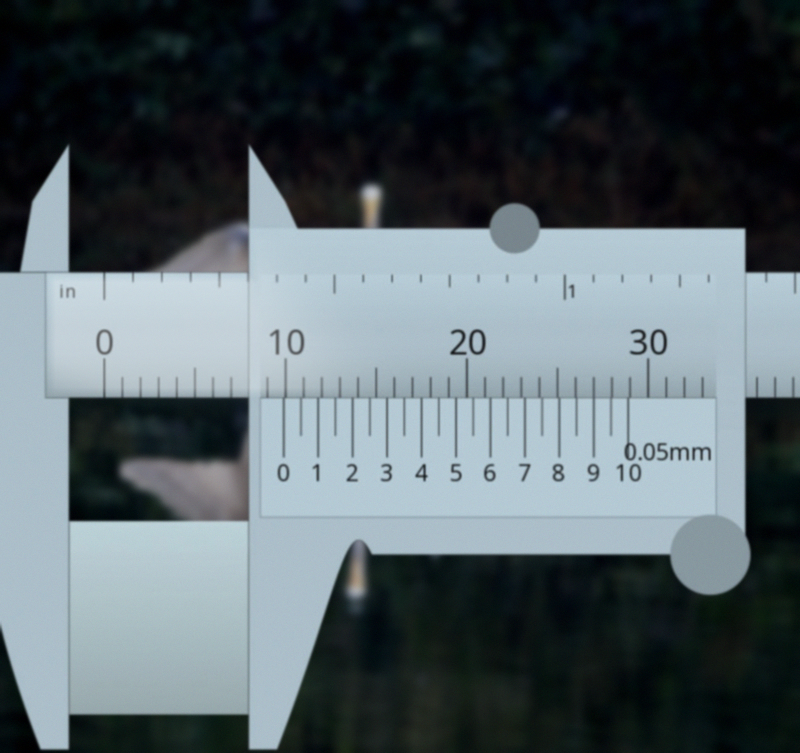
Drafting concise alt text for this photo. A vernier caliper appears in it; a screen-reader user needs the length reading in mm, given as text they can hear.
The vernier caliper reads 9.9 mm
